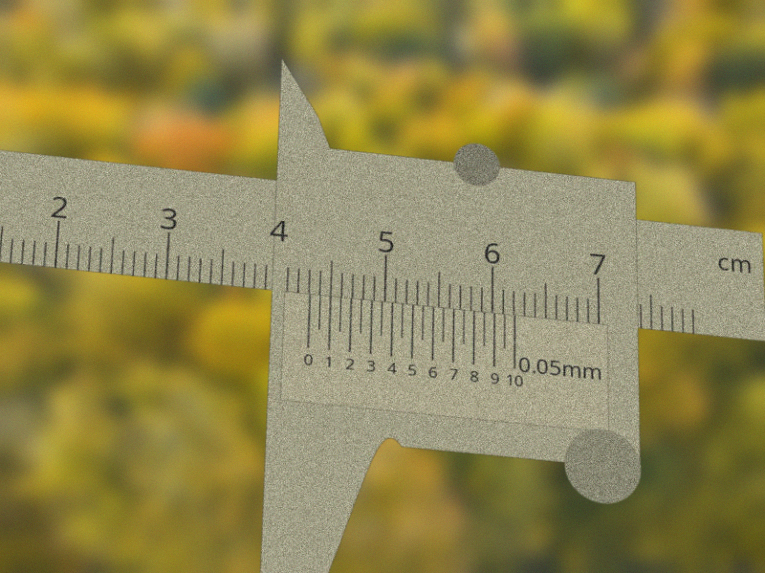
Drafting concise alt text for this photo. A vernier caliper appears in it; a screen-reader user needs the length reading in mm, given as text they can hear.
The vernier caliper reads 43.1 mm
